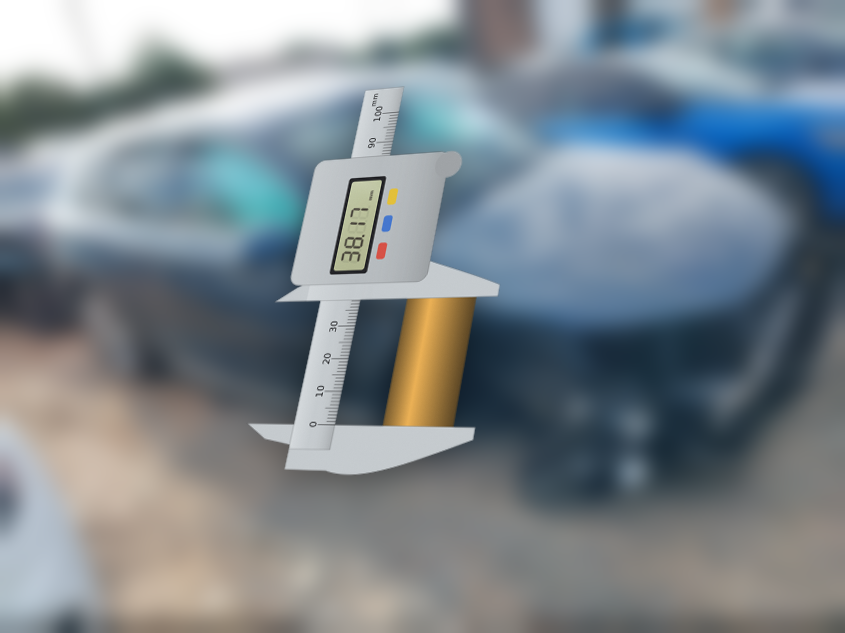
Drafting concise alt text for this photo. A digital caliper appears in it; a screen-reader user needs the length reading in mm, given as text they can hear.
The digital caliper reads 38.17 mm
